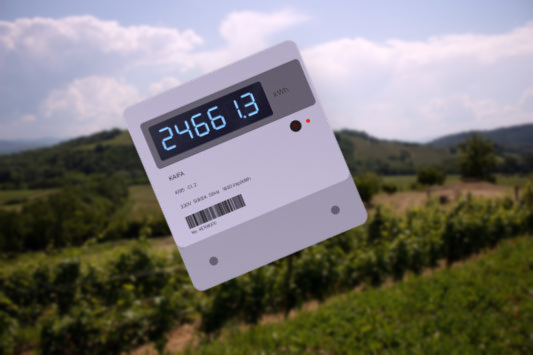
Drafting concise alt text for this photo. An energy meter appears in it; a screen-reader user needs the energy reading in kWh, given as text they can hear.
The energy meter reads 24661.3 kWh
